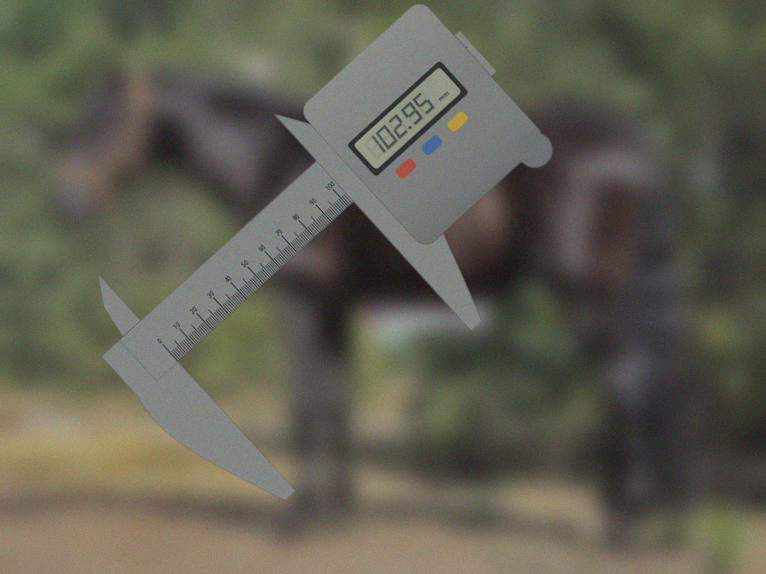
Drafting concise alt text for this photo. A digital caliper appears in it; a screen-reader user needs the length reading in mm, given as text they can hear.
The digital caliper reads 102.95 mm
